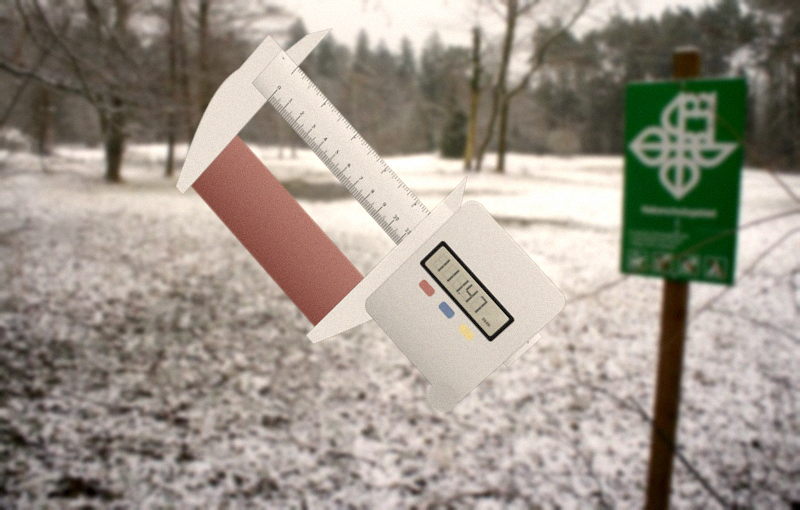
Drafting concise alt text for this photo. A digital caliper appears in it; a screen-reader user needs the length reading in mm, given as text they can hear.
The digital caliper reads 111.47 mm
